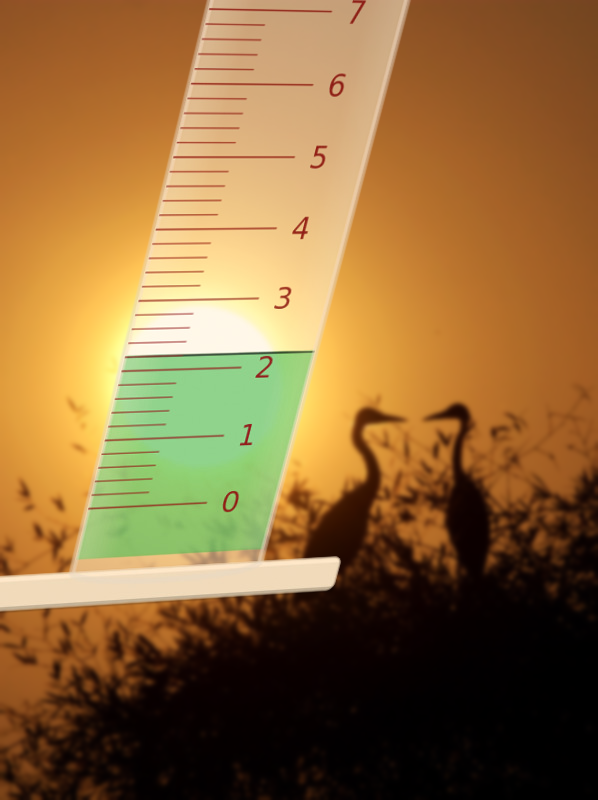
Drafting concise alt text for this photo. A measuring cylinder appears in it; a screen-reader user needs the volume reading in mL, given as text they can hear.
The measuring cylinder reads 2.2 mL
